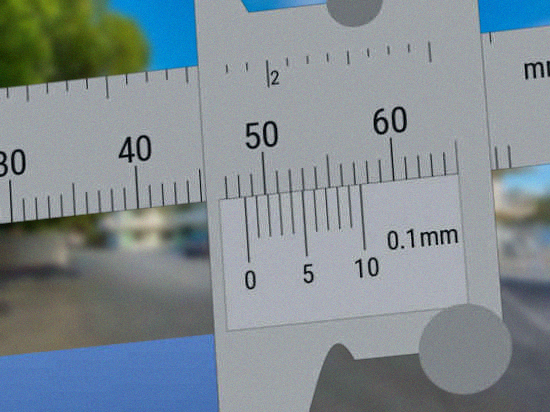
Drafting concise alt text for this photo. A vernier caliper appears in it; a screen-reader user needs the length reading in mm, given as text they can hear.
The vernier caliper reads 48.4 mm
